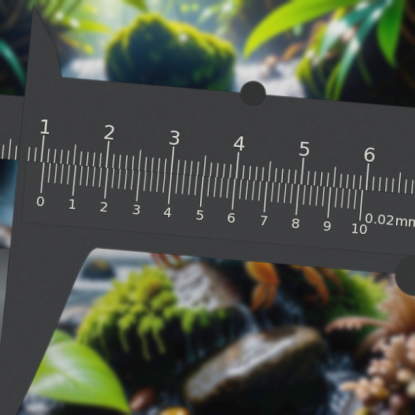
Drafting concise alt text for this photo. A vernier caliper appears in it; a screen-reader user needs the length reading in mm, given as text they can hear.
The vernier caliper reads 10.4 mm
